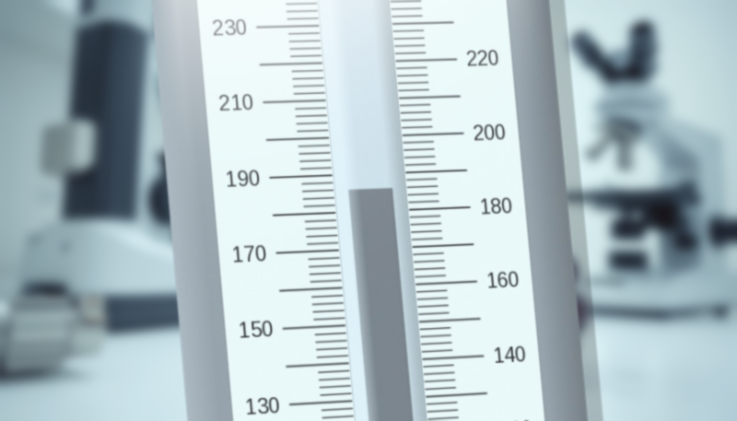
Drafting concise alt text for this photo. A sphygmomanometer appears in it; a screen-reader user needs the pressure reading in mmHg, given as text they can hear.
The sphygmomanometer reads 186 mmHg
